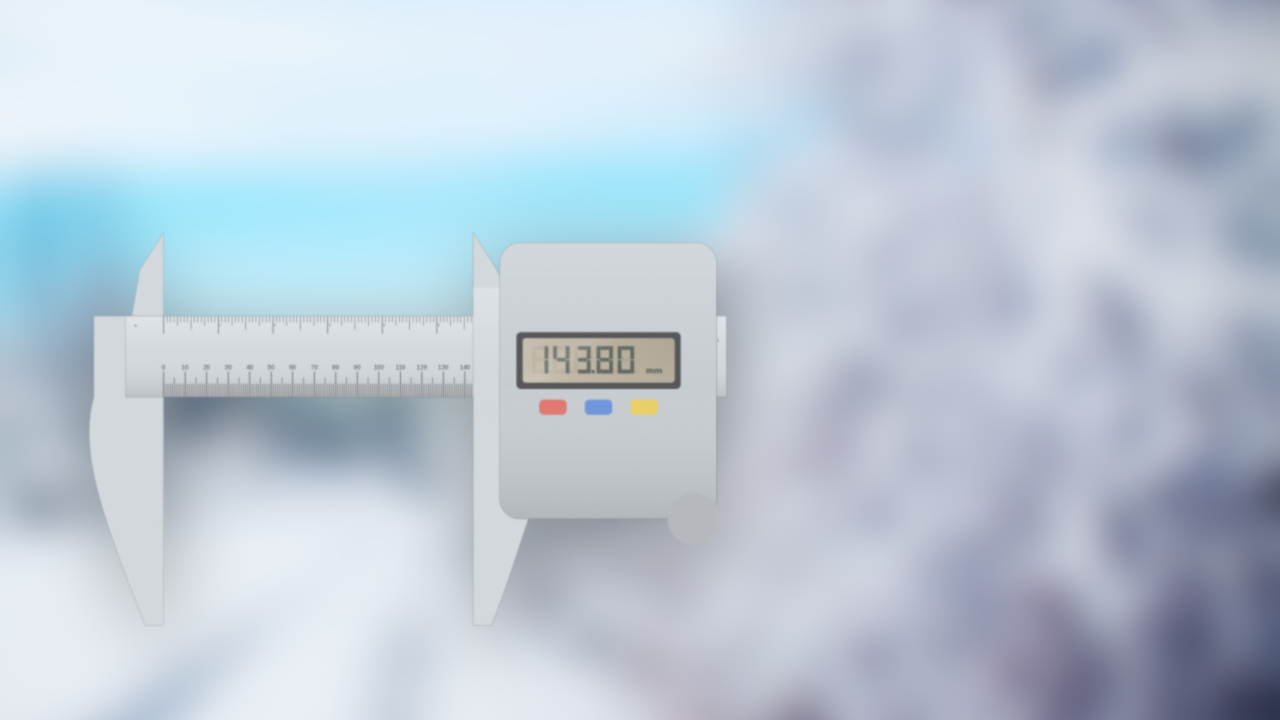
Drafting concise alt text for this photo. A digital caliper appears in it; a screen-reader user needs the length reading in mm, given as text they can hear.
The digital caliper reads 143.80 mm
